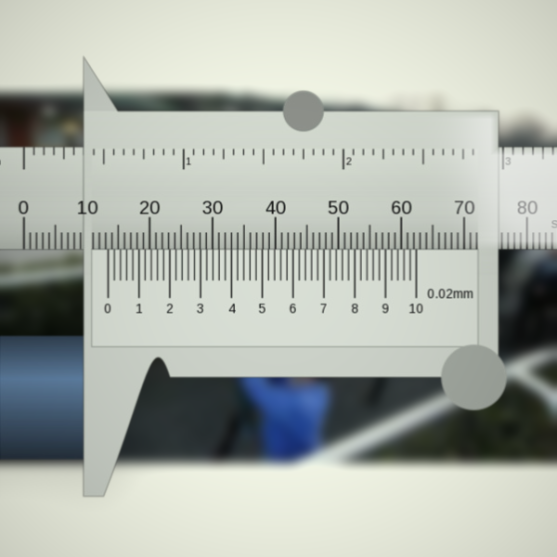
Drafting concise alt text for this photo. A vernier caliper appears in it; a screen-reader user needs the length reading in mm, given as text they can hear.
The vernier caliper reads 13.4 mm
